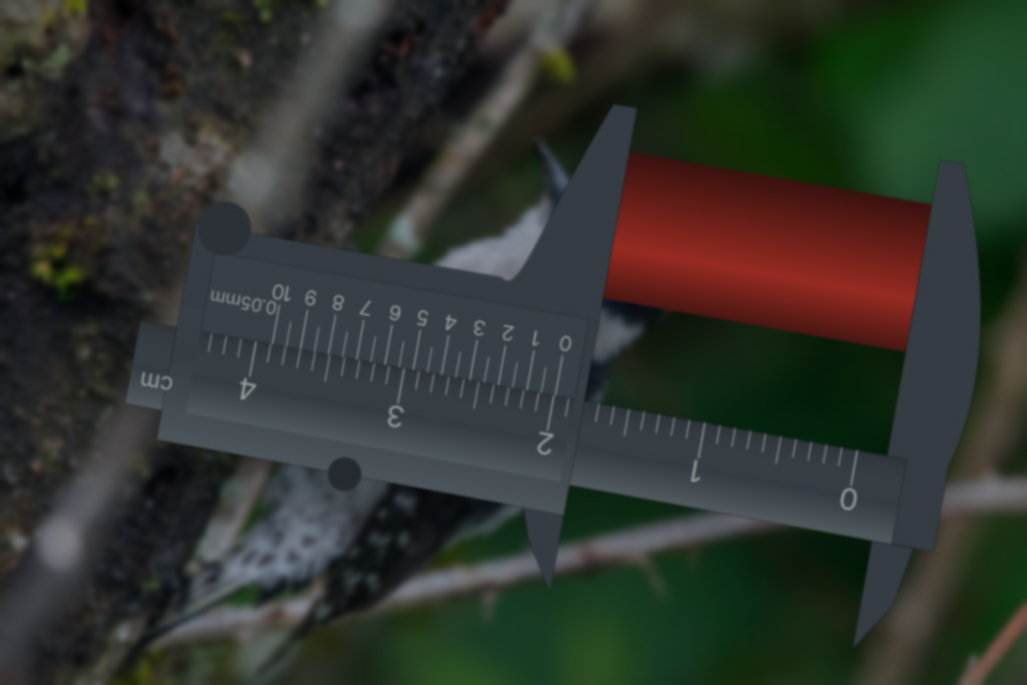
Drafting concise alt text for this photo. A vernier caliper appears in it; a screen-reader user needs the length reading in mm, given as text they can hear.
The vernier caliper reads 19.9 mm
